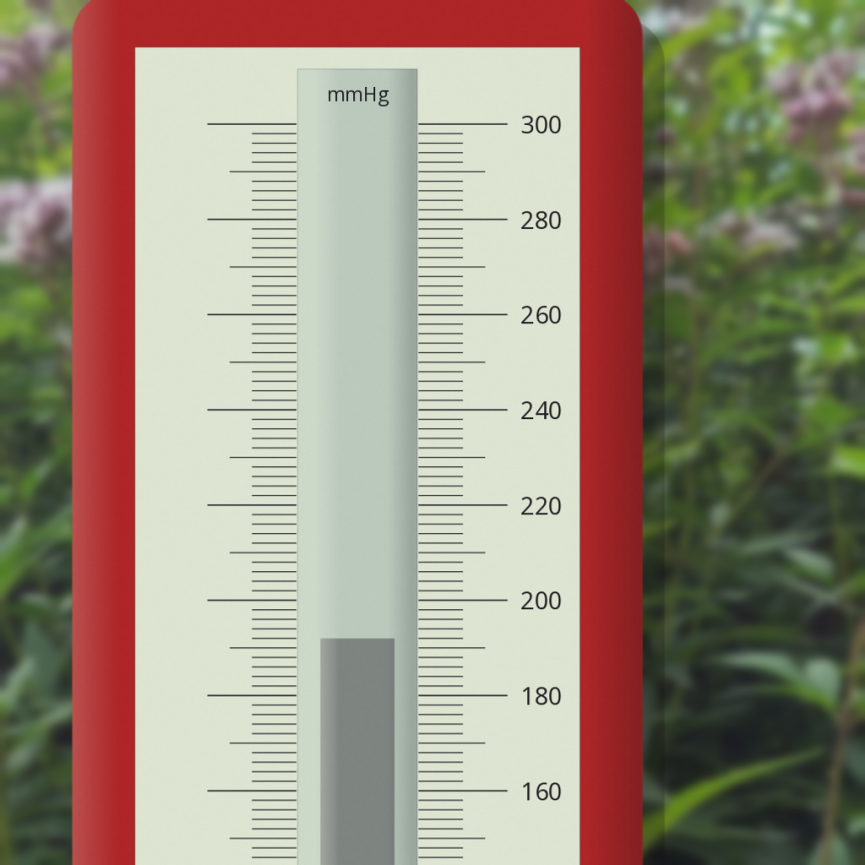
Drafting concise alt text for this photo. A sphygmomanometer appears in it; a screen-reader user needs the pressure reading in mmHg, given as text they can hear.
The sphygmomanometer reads 192 mmHg
